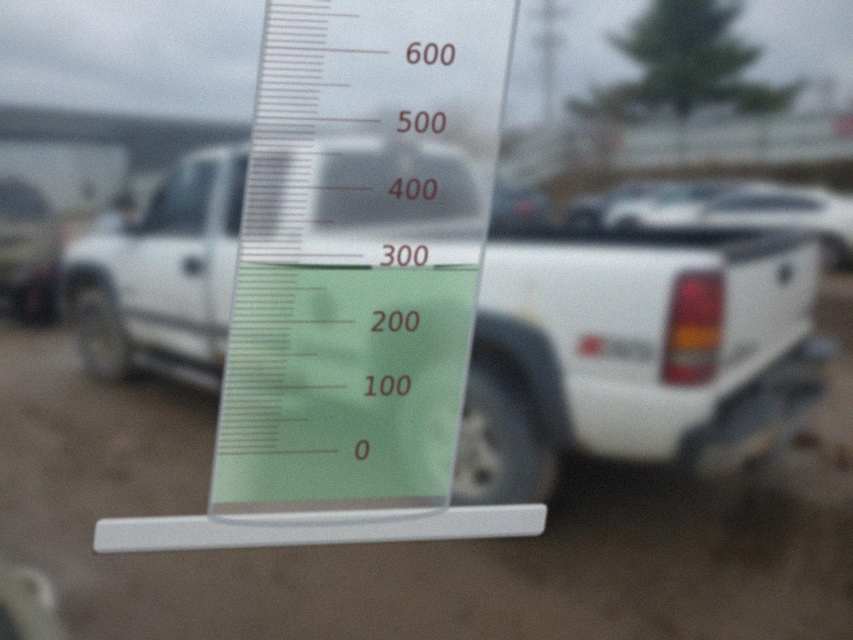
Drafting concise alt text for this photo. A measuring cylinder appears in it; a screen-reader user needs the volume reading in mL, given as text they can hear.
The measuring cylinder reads 280 mL
